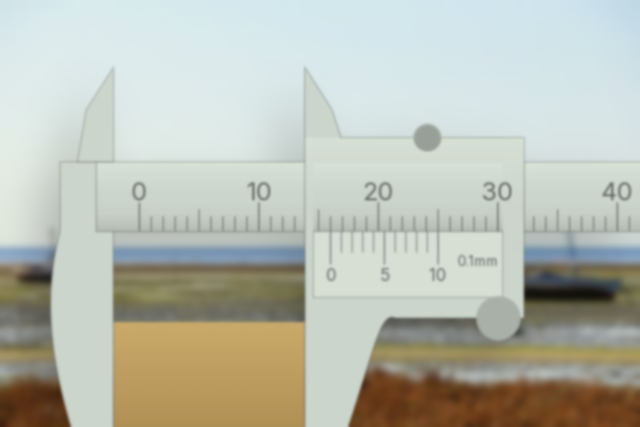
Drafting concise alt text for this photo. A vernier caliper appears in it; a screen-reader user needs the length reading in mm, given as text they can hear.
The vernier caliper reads 16.0 mm
